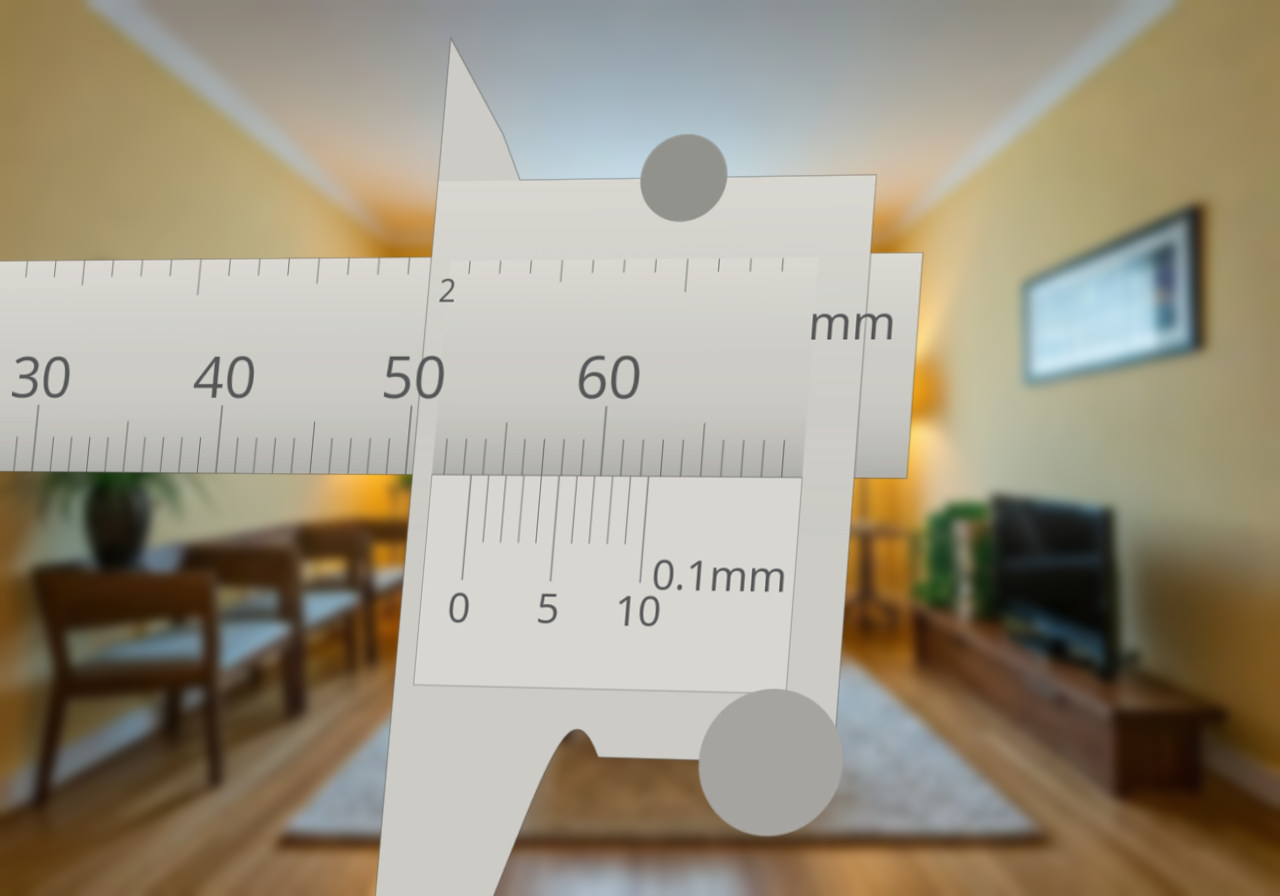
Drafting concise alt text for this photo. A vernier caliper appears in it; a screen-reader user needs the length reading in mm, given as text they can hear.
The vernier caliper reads 53.4 mm
